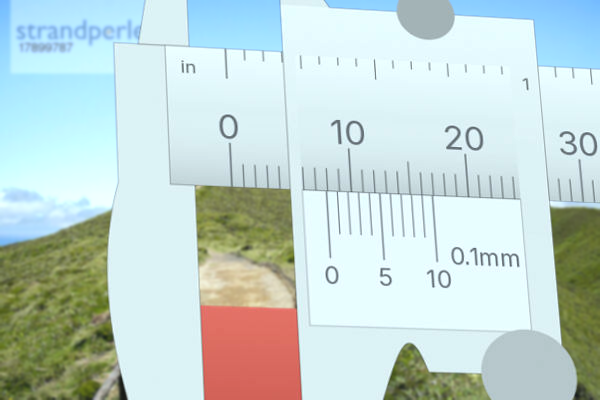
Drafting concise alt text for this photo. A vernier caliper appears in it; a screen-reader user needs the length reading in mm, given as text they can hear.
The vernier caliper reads 7.9 mm
